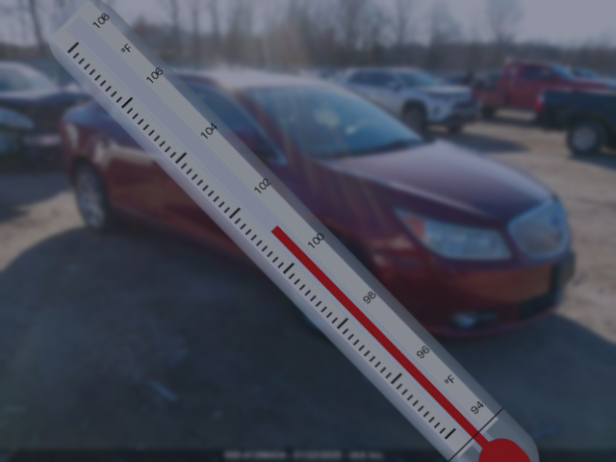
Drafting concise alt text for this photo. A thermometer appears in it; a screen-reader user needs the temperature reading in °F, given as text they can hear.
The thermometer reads 101 °F
